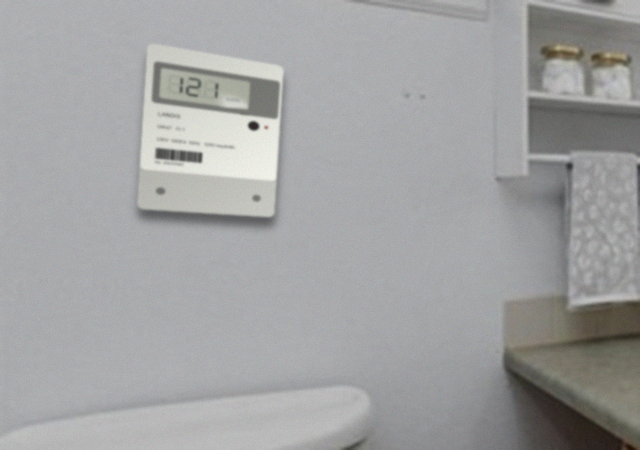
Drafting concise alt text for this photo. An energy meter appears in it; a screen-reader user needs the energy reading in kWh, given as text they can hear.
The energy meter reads 121 kWh
